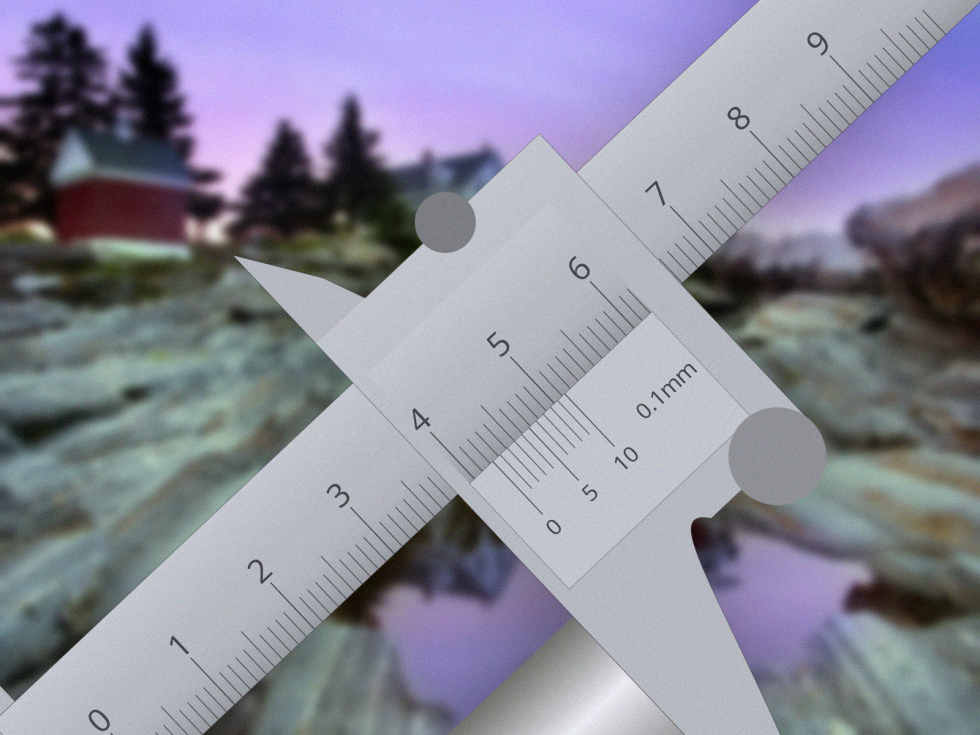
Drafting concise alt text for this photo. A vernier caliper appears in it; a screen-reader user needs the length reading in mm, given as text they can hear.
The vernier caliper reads 42.3 mm
